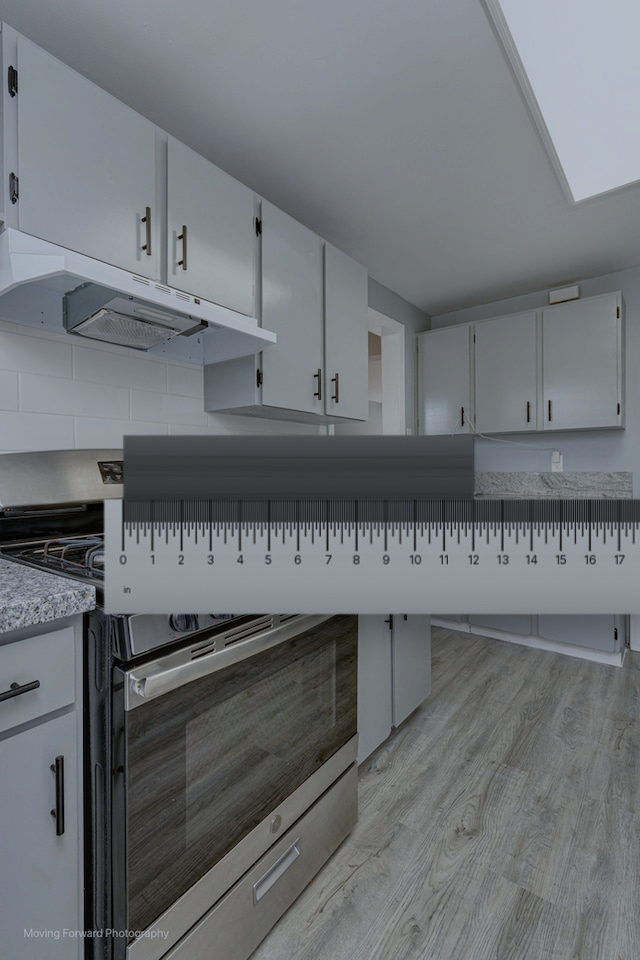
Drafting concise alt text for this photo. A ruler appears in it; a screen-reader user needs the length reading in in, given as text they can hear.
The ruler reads 12 in
